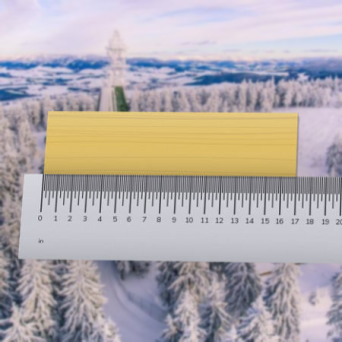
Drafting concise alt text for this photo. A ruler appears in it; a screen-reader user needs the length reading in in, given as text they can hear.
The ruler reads 17 in
